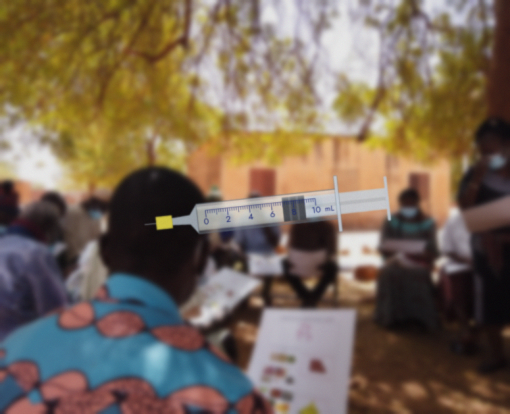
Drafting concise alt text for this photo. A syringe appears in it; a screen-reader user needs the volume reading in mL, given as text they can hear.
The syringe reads 7 mL
